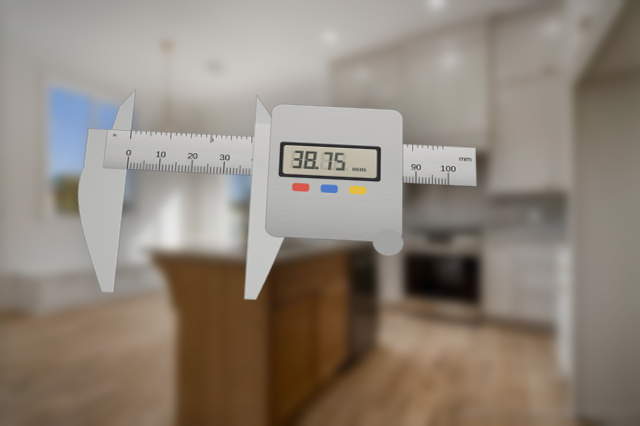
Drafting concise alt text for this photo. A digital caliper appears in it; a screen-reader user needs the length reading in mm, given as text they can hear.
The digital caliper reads 38.75 mm
